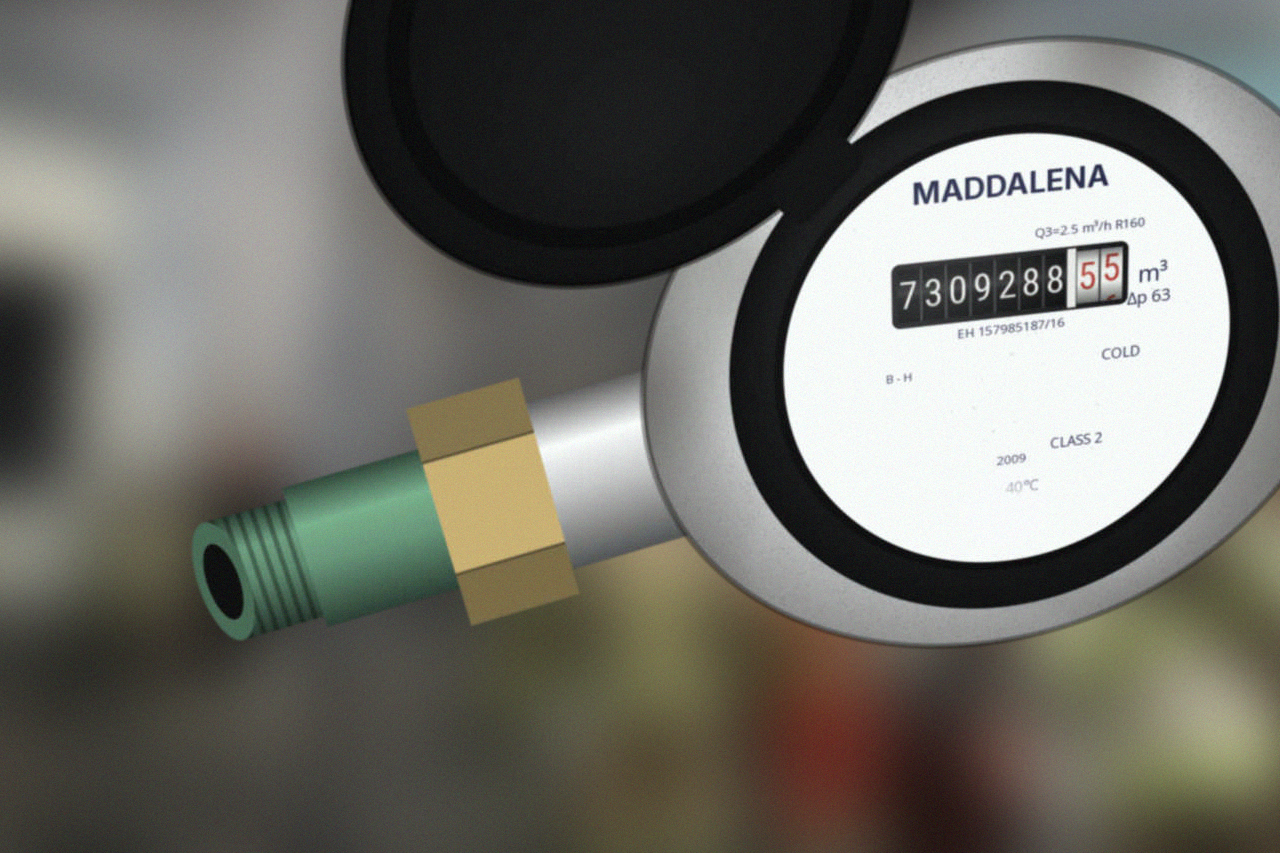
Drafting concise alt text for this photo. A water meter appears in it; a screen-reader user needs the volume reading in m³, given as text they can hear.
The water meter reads 7309288.55 m³
